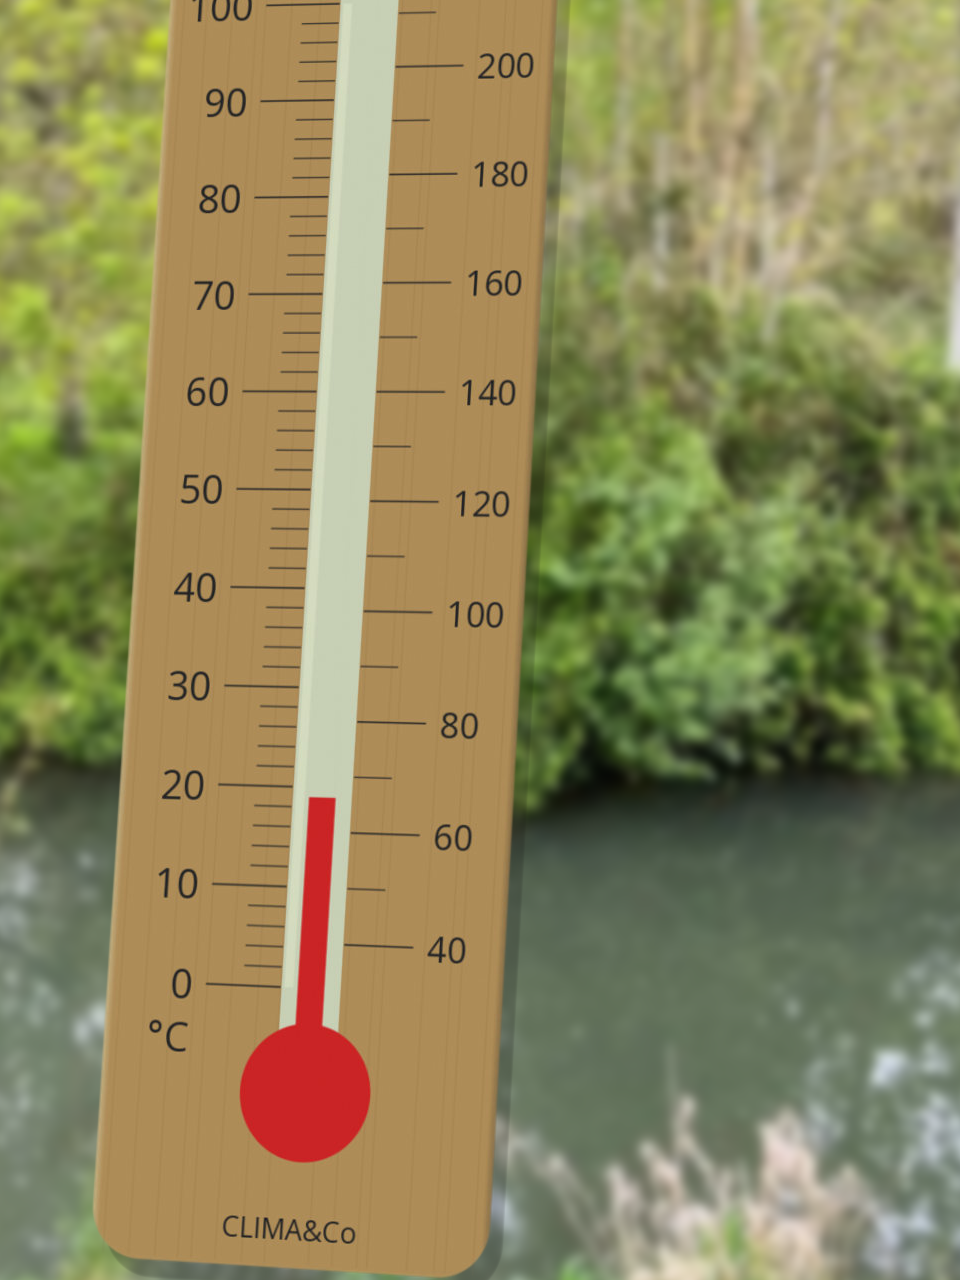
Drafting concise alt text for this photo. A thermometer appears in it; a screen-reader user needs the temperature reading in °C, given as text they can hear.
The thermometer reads 19 °C
